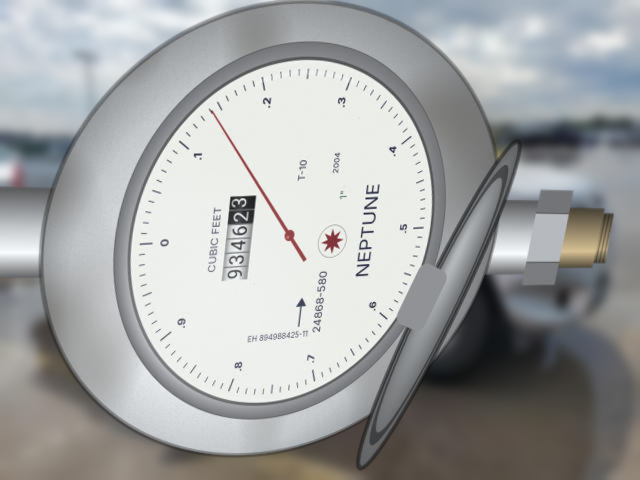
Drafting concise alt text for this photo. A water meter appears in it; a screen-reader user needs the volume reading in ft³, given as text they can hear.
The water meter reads 934623.14 ft³
